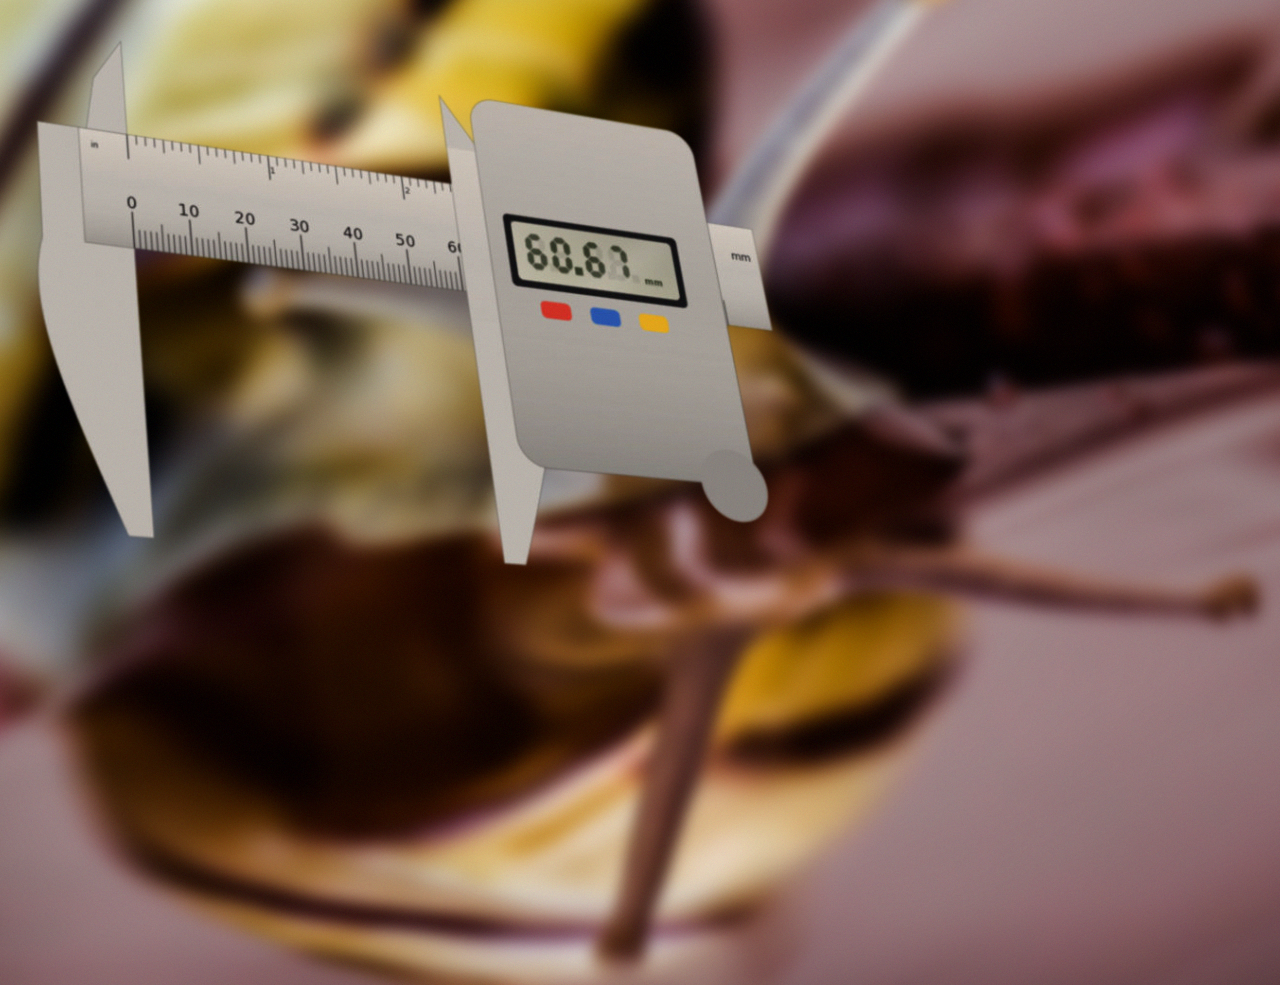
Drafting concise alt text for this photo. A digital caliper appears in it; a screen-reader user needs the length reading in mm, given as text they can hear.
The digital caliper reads 60.67 mm
